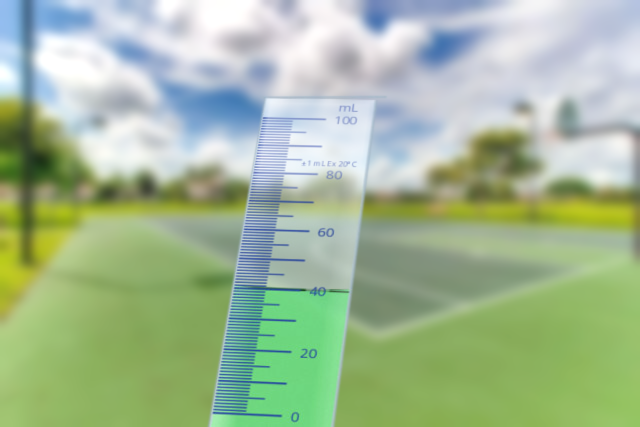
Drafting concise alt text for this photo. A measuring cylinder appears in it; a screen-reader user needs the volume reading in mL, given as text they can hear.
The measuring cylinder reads 40 mL
